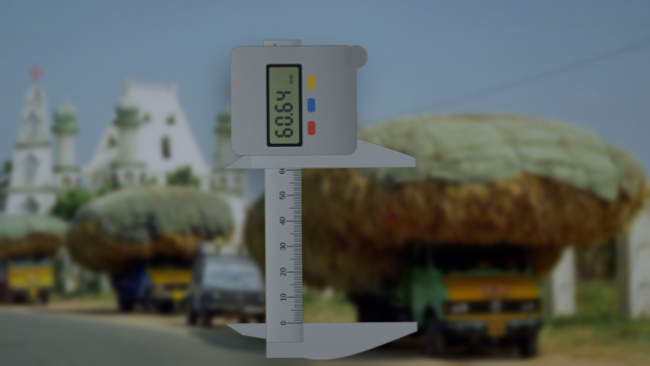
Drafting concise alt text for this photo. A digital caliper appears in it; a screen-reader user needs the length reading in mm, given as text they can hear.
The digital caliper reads 60.64 mm
